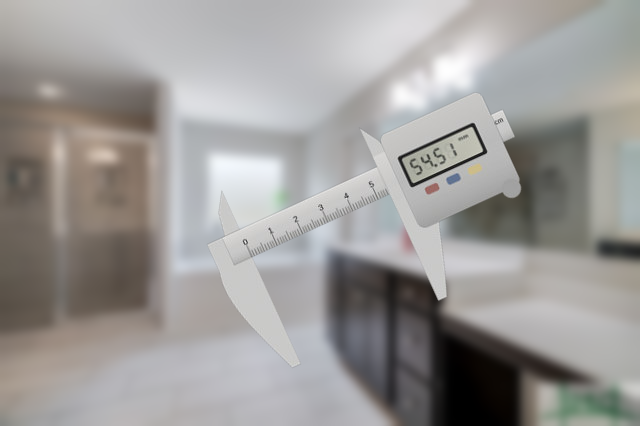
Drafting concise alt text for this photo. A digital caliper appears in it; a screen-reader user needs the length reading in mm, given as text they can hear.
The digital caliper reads 54.51 mm
